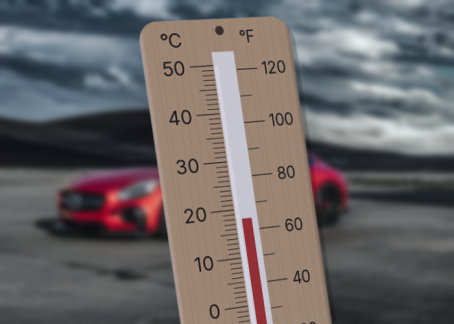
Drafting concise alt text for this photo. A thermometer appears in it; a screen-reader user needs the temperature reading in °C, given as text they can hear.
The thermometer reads 18 °C
